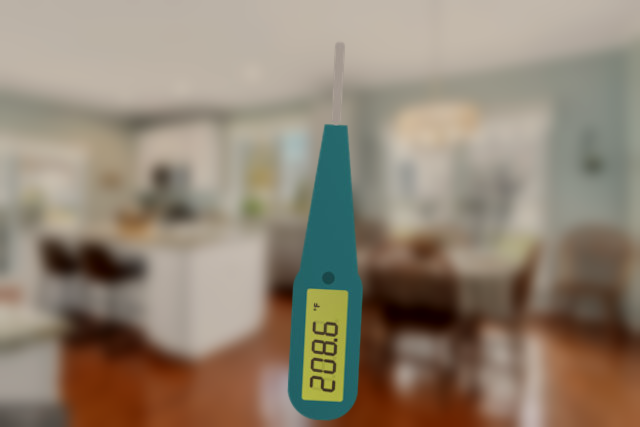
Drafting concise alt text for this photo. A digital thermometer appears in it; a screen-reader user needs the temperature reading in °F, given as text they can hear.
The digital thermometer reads 208.6 °F
